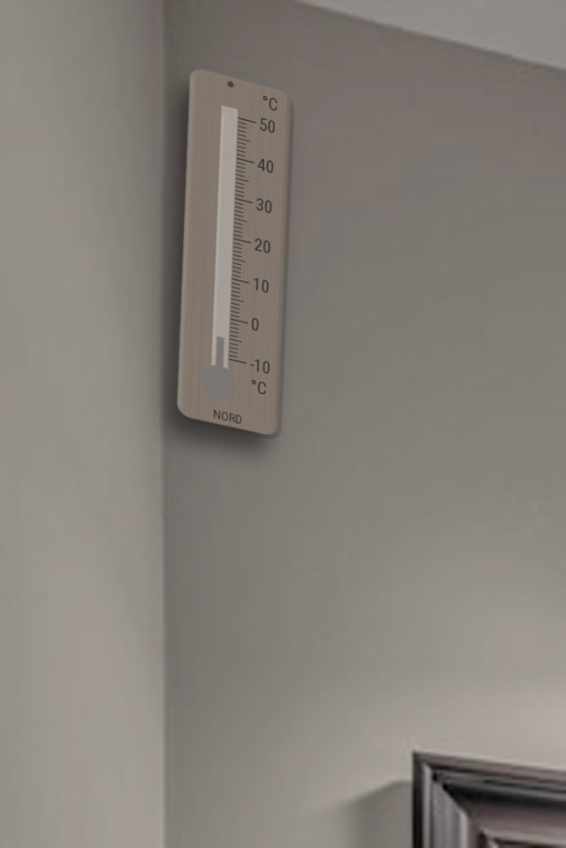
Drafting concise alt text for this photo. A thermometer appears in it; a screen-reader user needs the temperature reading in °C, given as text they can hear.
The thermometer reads -5 °C
